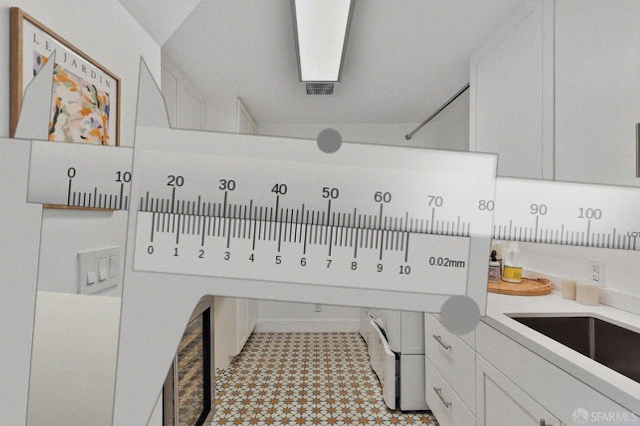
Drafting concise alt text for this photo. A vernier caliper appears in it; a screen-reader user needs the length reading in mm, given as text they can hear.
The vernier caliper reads 16.5 mm
